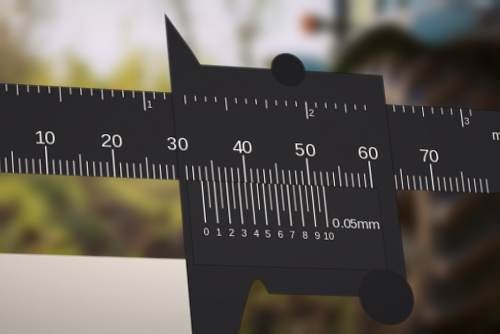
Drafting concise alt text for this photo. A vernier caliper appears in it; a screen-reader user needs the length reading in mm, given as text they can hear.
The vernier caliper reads 33.2 mm
